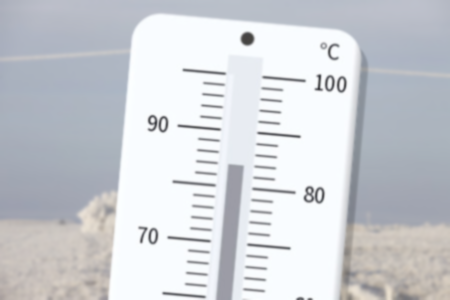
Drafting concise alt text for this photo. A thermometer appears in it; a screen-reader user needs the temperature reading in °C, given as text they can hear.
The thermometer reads 84 °C
